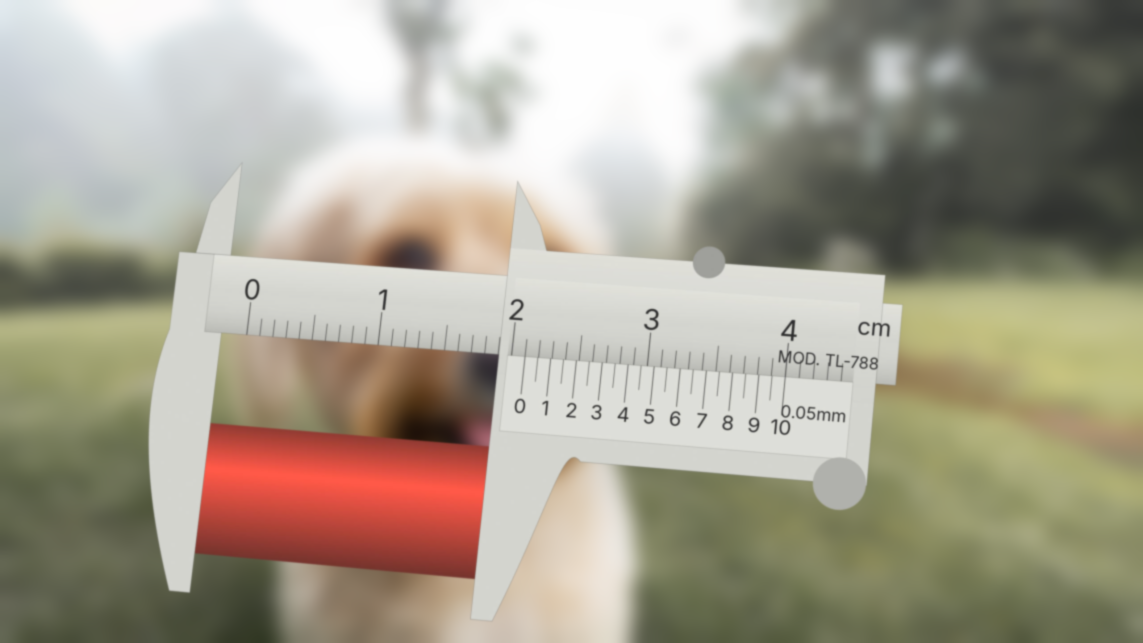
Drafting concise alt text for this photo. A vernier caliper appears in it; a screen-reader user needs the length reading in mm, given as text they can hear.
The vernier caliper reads 21.0 mm
